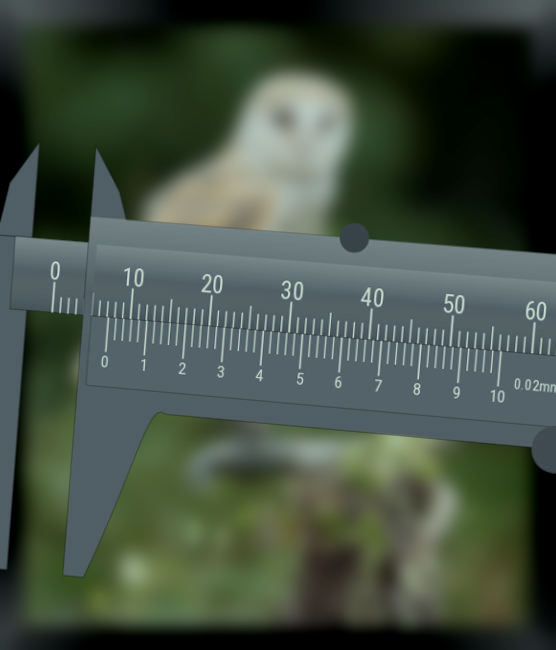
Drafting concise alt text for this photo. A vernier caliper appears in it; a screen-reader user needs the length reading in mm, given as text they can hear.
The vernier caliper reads 7.2 mm
